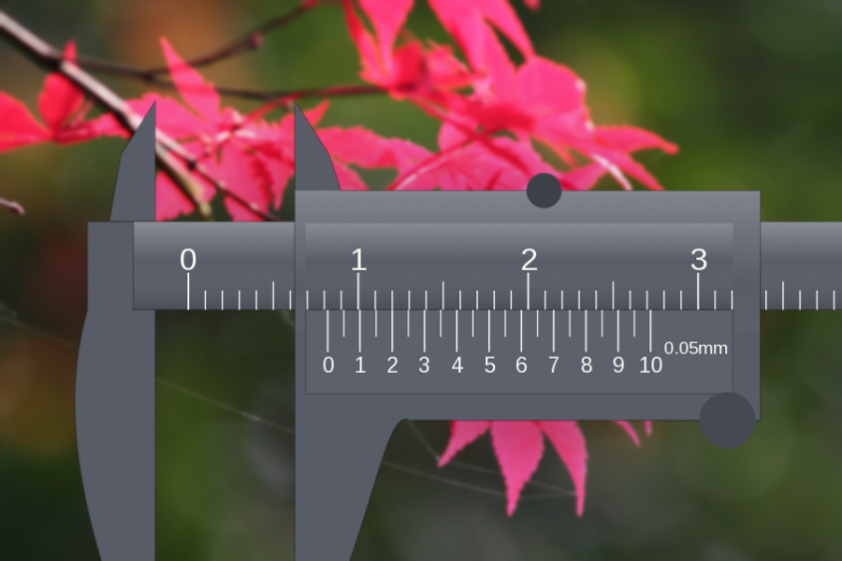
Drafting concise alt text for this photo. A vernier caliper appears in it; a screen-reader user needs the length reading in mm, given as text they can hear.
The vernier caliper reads 8.2 mm
